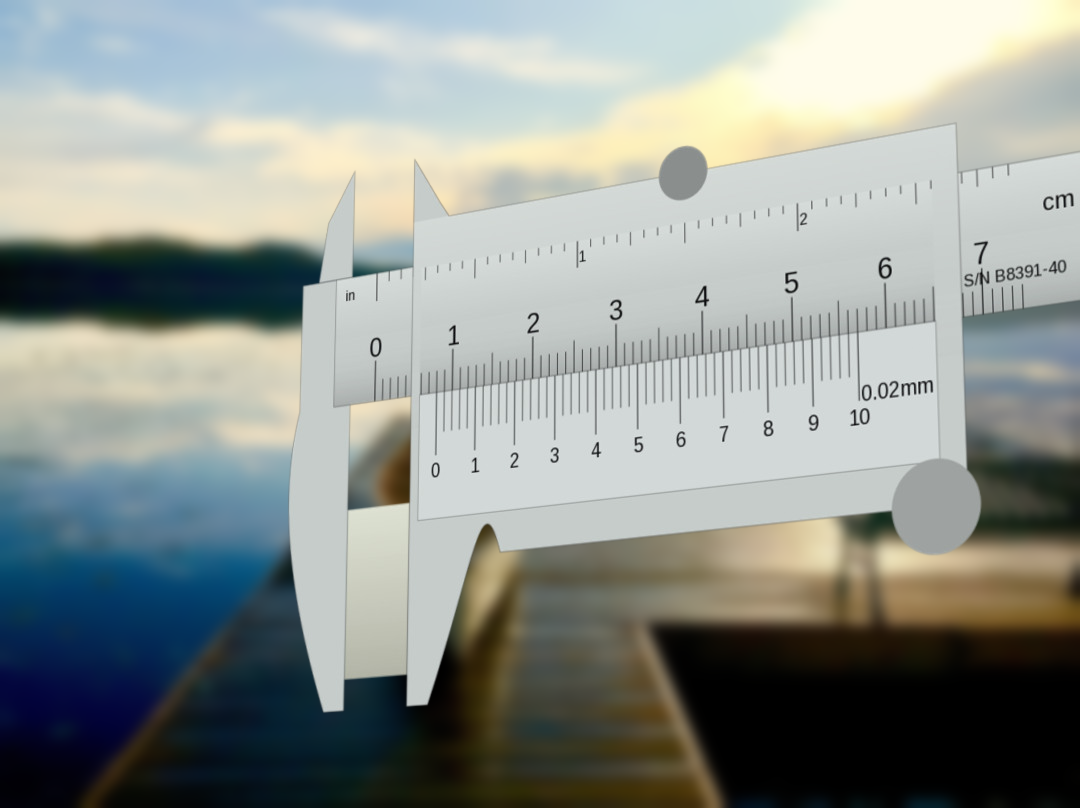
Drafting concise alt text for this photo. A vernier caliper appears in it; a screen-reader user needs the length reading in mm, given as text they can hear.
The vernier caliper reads 8.0 mm
